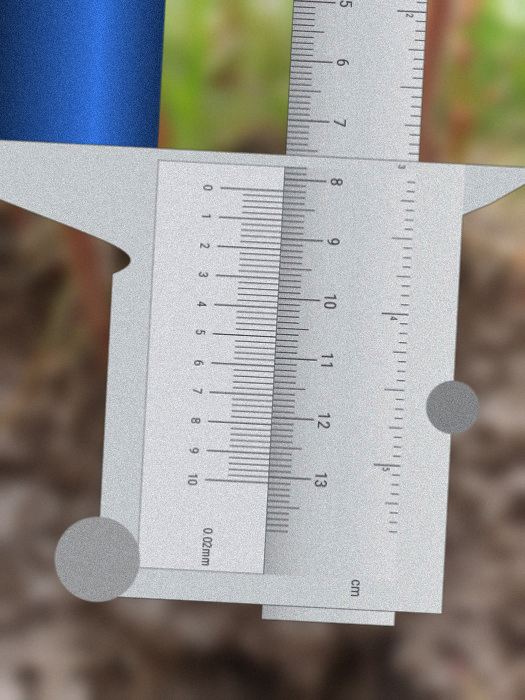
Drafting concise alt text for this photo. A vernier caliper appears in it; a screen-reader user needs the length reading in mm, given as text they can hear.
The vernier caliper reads 82.0 mm
